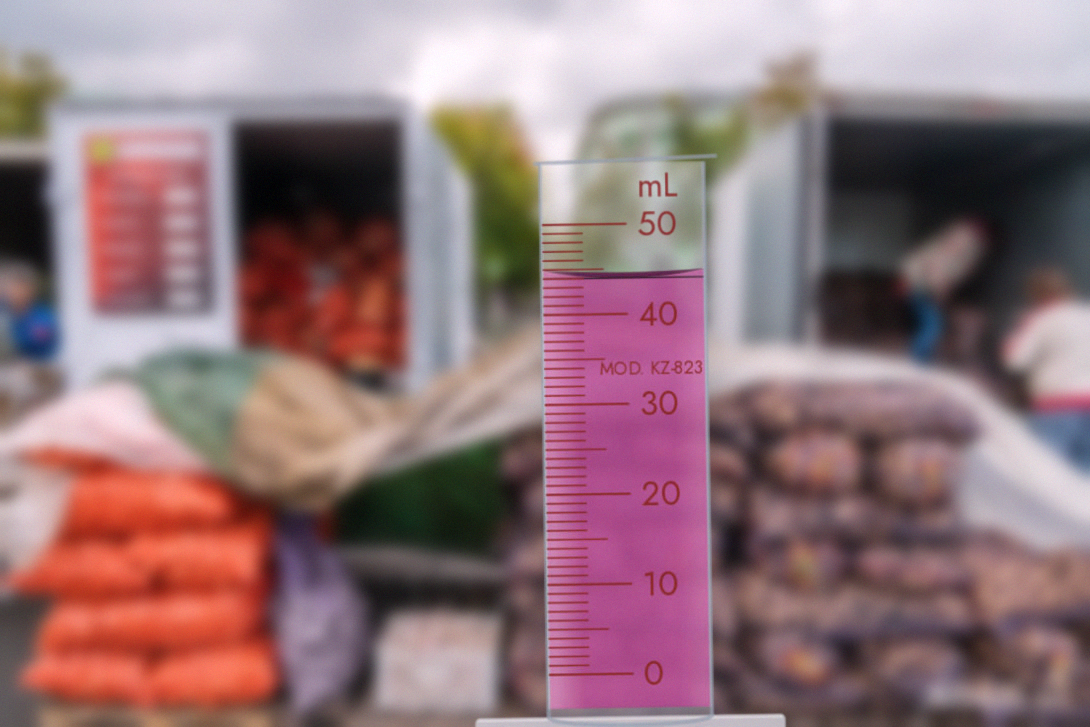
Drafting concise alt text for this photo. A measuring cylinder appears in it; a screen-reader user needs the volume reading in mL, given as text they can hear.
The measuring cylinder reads 44 mL
